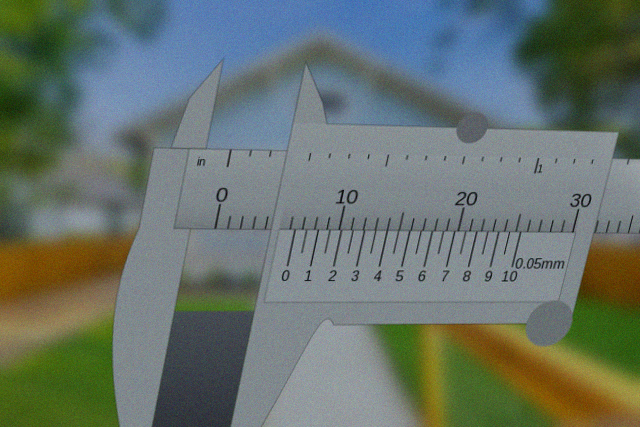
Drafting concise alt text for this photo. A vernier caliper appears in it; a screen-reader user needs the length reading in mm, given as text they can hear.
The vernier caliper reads 6.4 mm
